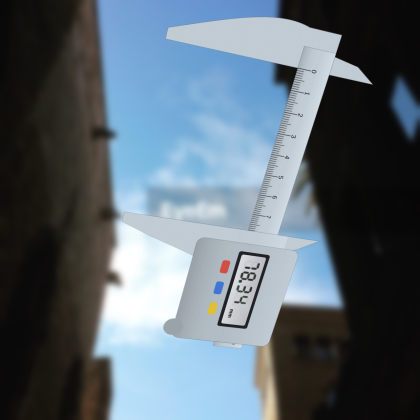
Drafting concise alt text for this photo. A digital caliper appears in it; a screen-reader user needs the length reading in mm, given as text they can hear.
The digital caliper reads 78.34 mm
